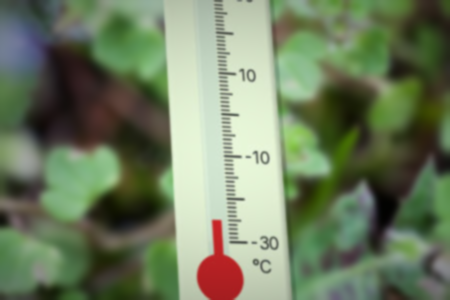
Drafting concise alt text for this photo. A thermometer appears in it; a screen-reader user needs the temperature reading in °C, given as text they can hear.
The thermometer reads -25 °C
